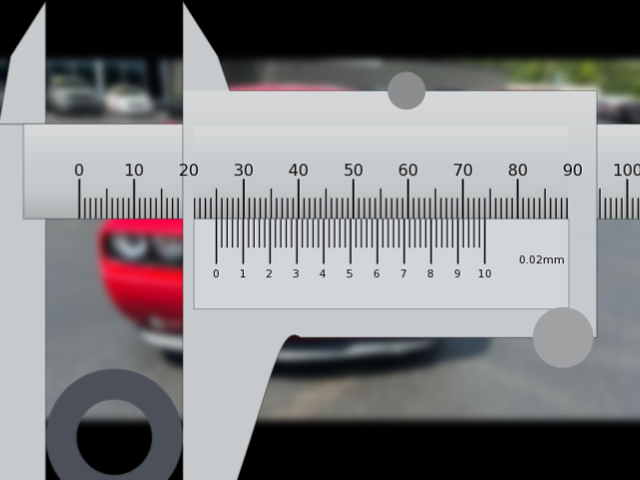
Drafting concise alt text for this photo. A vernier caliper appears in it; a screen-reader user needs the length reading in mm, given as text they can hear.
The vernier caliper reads 25.0 mm
